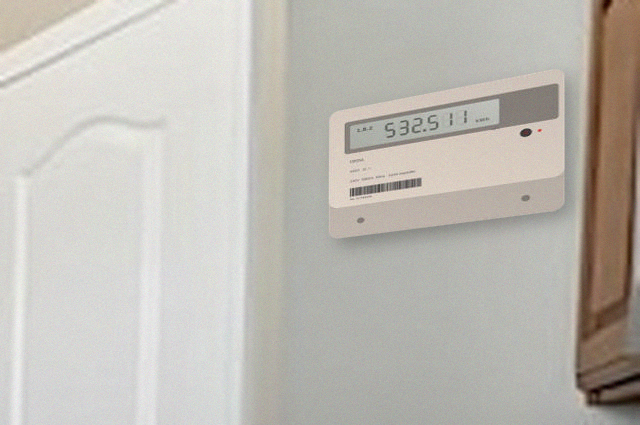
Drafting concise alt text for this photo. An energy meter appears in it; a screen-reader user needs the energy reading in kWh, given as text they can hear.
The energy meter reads 532.511 kWh
